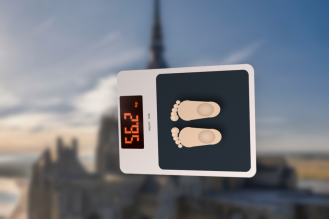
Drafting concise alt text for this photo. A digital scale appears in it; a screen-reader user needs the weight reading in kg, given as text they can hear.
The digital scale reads 56.2 kg
